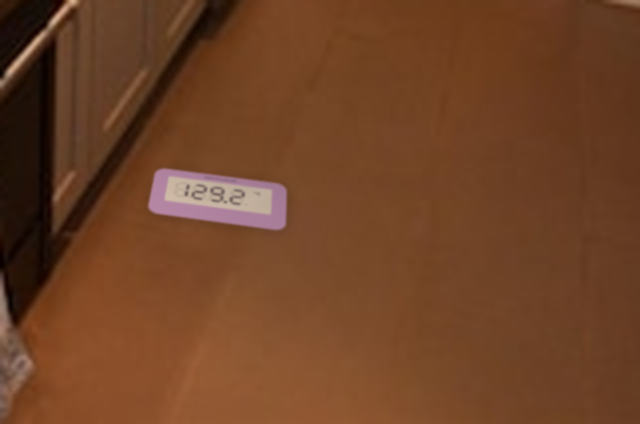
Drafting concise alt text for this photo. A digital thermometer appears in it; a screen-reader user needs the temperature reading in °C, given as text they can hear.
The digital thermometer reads 129.2 °C
